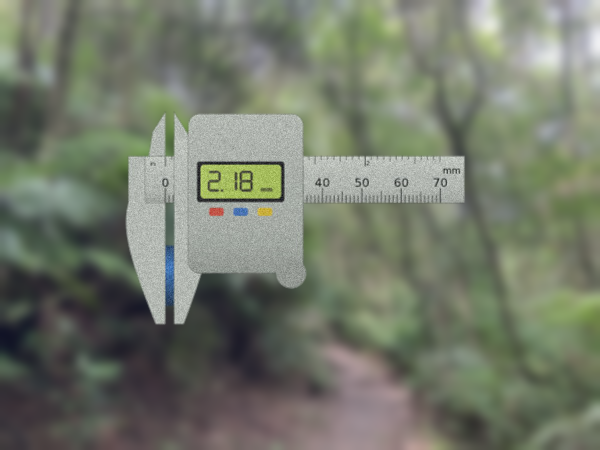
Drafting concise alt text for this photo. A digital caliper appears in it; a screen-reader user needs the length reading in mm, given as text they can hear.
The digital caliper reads 2.18 mm
